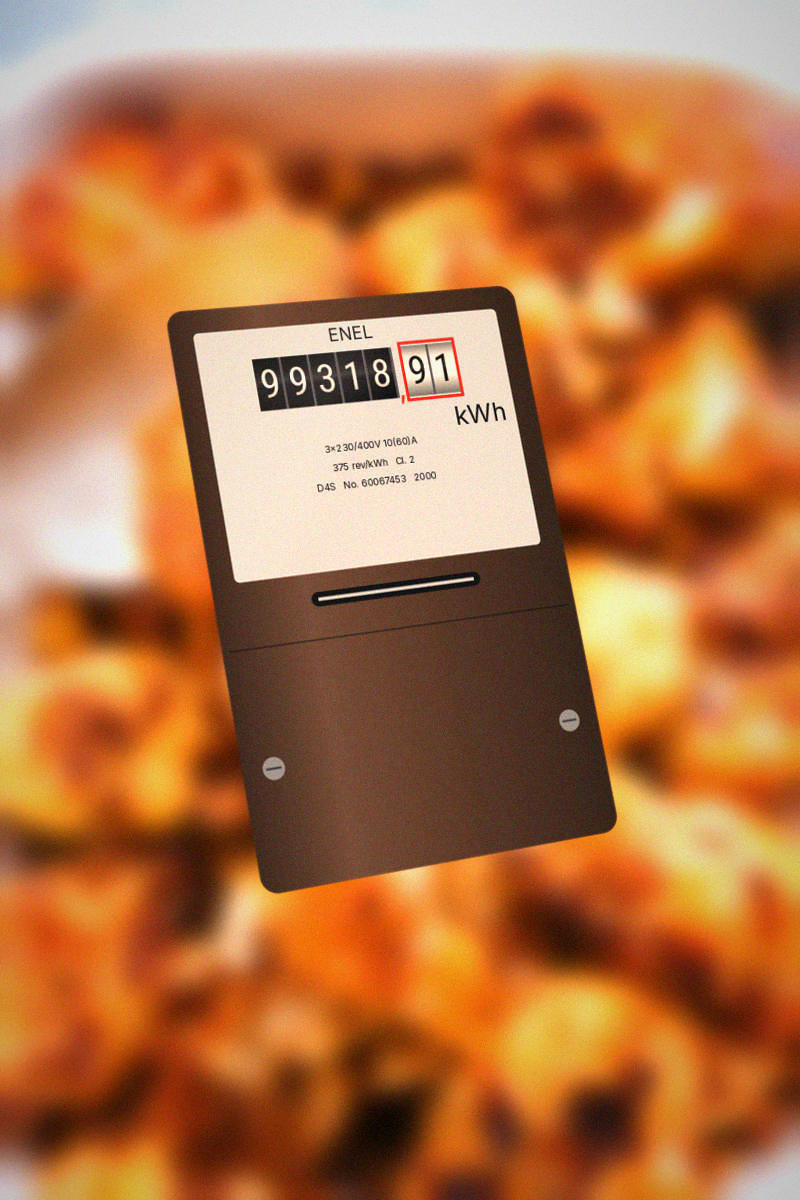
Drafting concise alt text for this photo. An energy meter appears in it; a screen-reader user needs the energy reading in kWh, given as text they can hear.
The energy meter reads 99318.91 kWh
